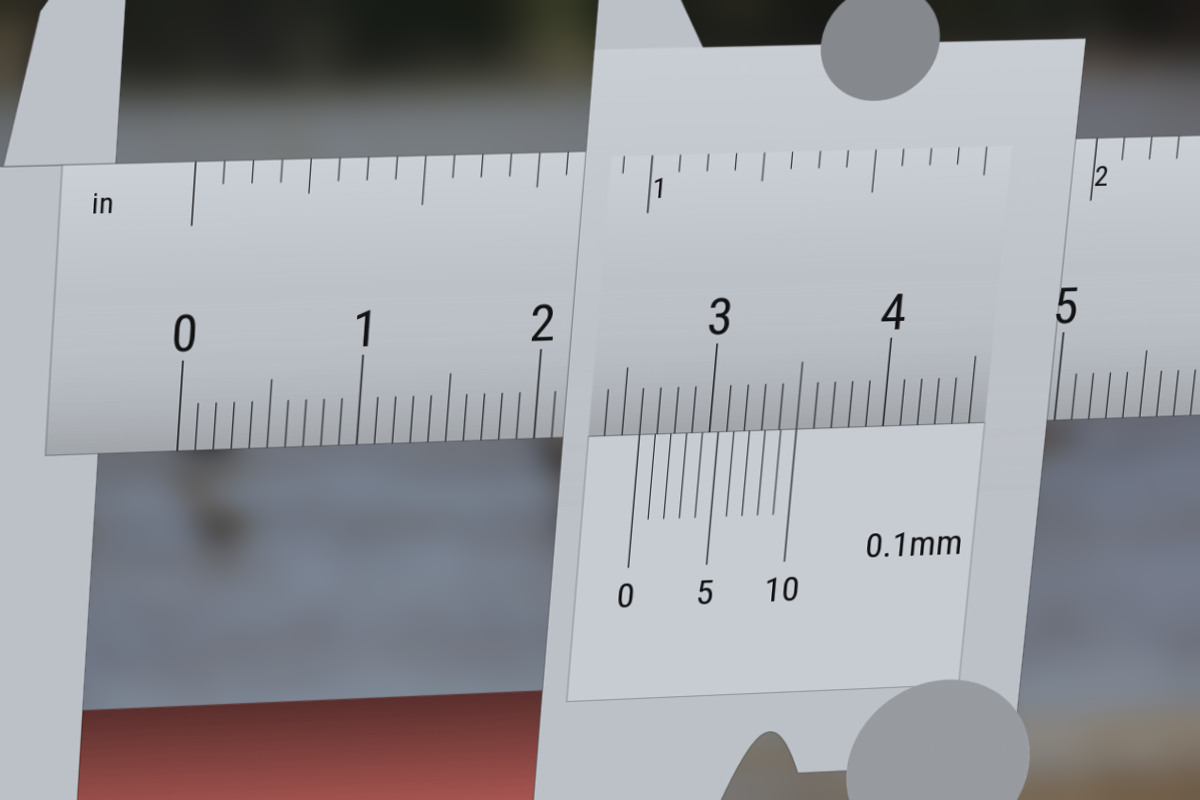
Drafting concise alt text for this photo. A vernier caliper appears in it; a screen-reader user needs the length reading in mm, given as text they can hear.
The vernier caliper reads 26.0 mm
